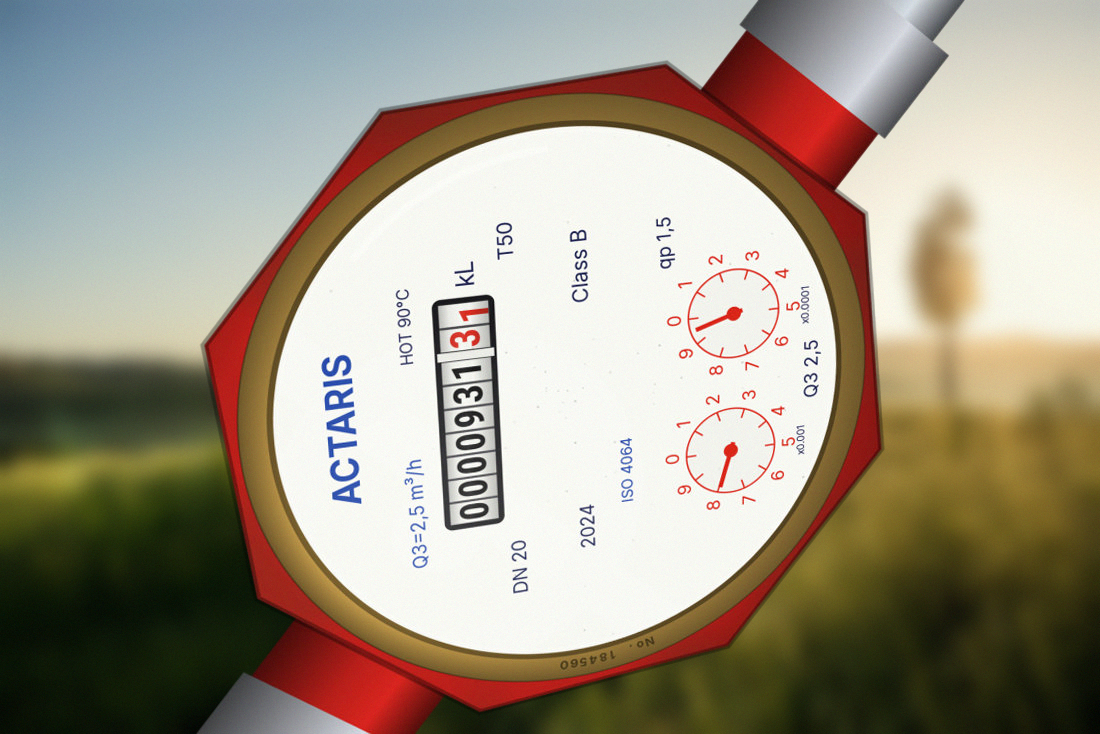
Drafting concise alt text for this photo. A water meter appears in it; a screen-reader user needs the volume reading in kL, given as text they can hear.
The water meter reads 931.3079 kL
